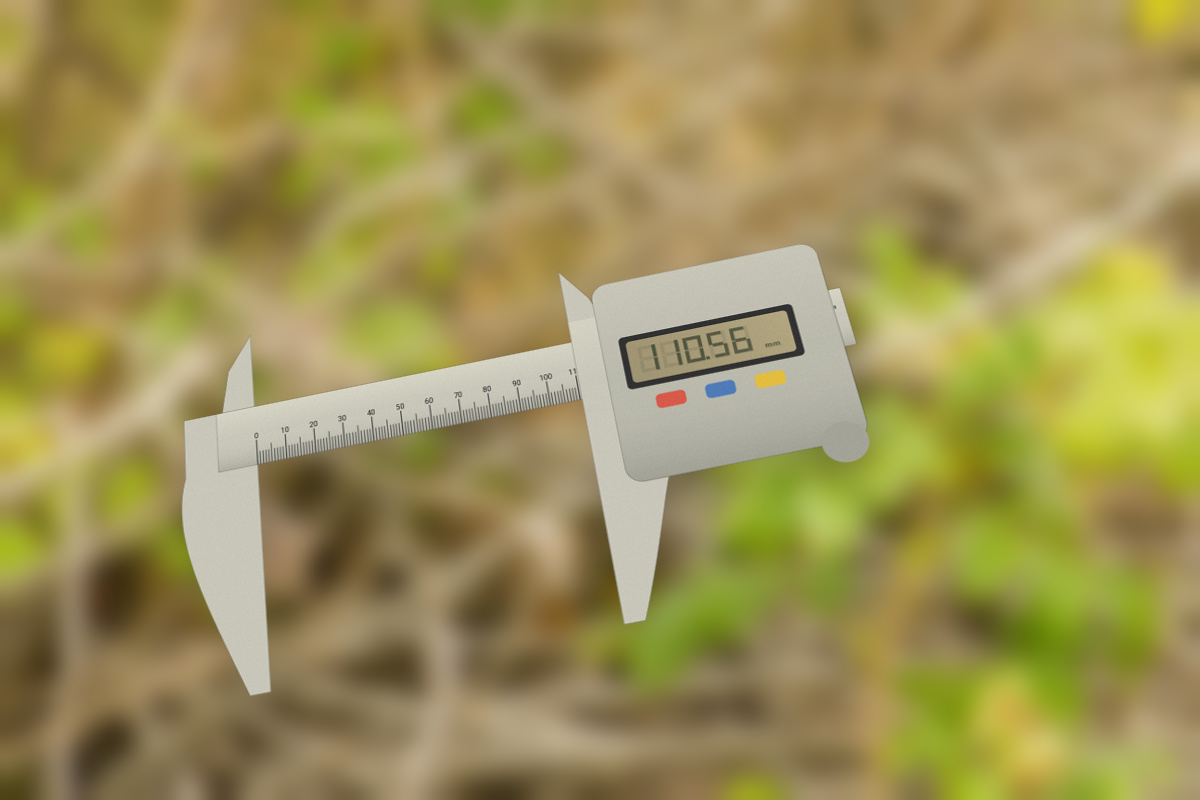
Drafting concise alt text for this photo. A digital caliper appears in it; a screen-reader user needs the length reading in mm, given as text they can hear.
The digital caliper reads 110.56 mm
